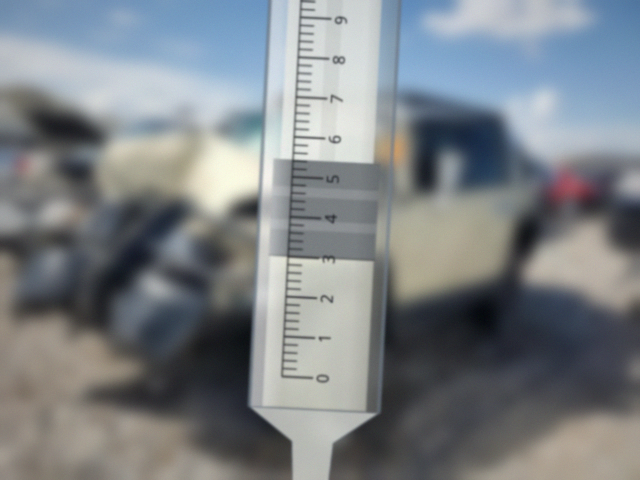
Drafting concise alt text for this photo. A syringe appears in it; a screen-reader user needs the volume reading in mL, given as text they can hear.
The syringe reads 3 mL
